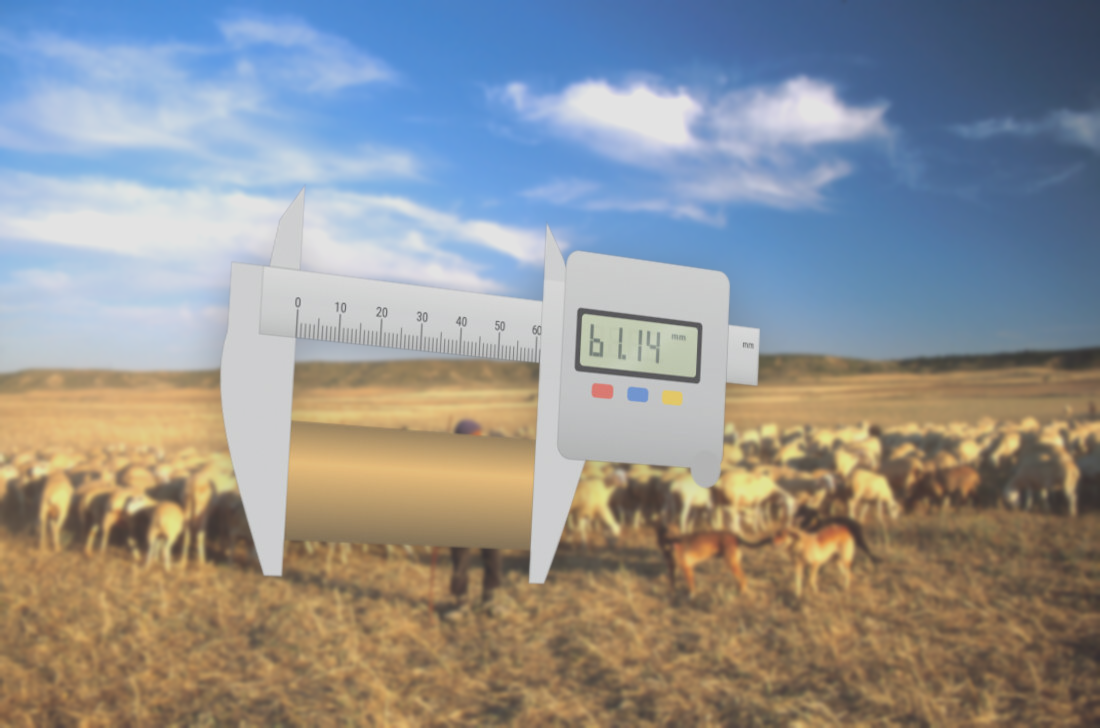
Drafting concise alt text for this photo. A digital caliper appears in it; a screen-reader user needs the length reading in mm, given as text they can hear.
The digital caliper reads 61.14 mm
